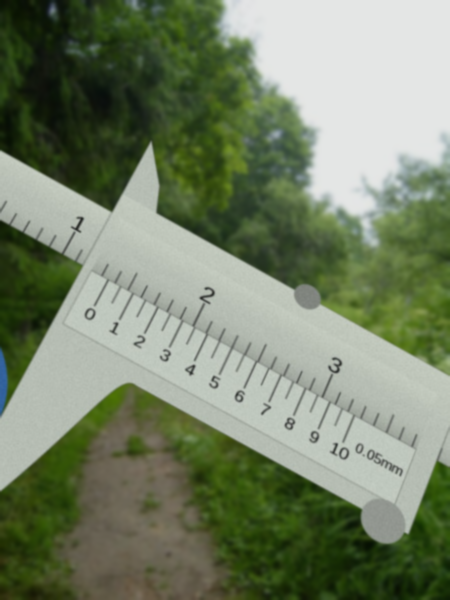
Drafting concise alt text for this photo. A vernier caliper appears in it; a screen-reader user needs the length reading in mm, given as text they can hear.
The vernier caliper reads 13.5 mm
